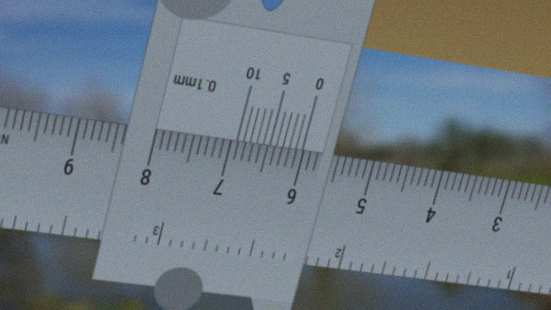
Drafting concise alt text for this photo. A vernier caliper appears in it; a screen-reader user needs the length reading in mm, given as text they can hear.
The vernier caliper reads 60.2 mm
